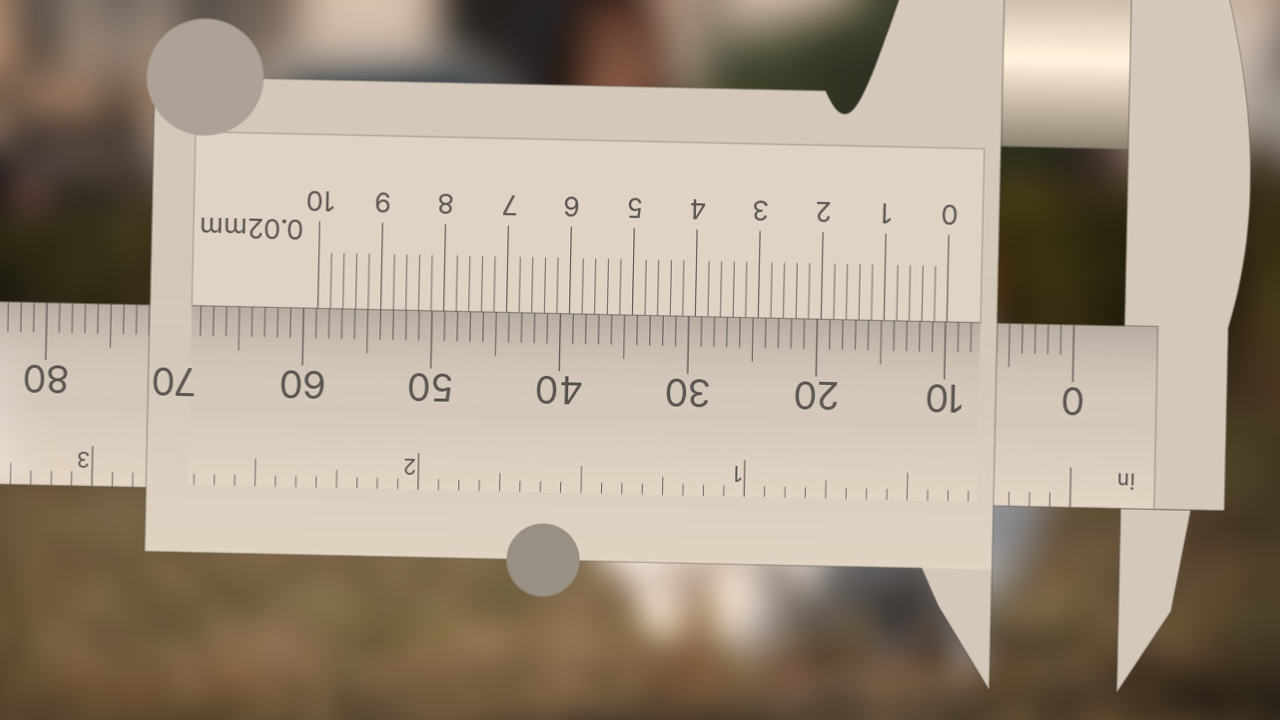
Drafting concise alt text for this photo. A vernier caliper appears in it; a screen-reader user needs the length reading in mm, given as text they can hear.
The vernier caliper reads 9.9 mm
